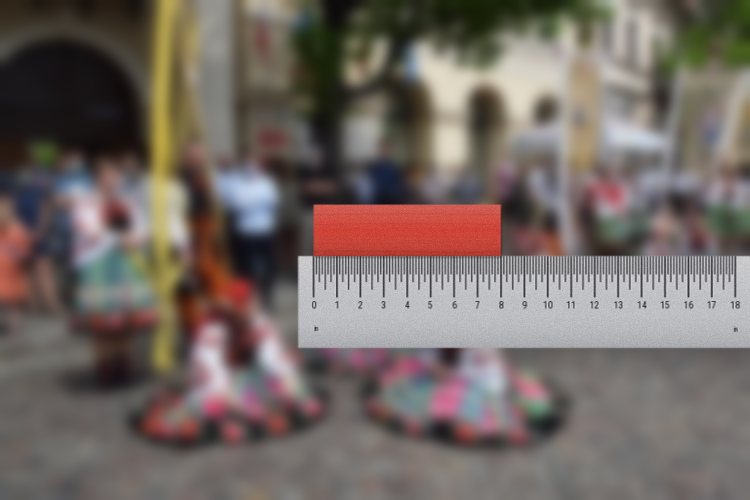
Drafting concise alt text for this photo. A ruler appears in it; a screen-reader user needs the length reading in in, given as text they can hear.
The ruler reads 8 in
